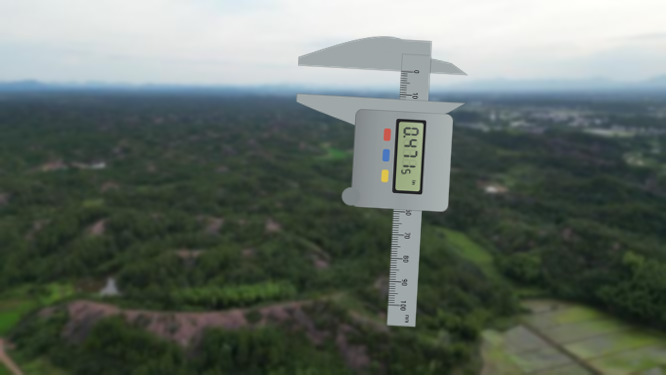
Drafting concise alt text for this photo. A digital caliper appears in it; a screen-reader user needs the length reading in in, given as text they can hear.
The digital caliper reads 0.4715 in
